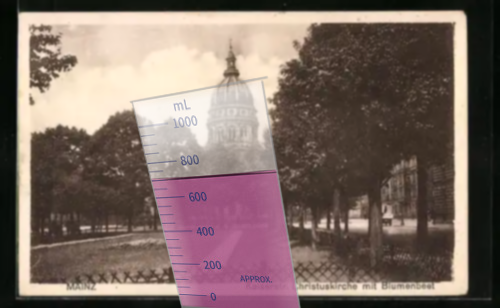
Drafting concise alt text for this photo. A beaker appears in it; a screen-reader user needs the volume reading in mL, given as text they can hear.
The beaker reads 700 mL
